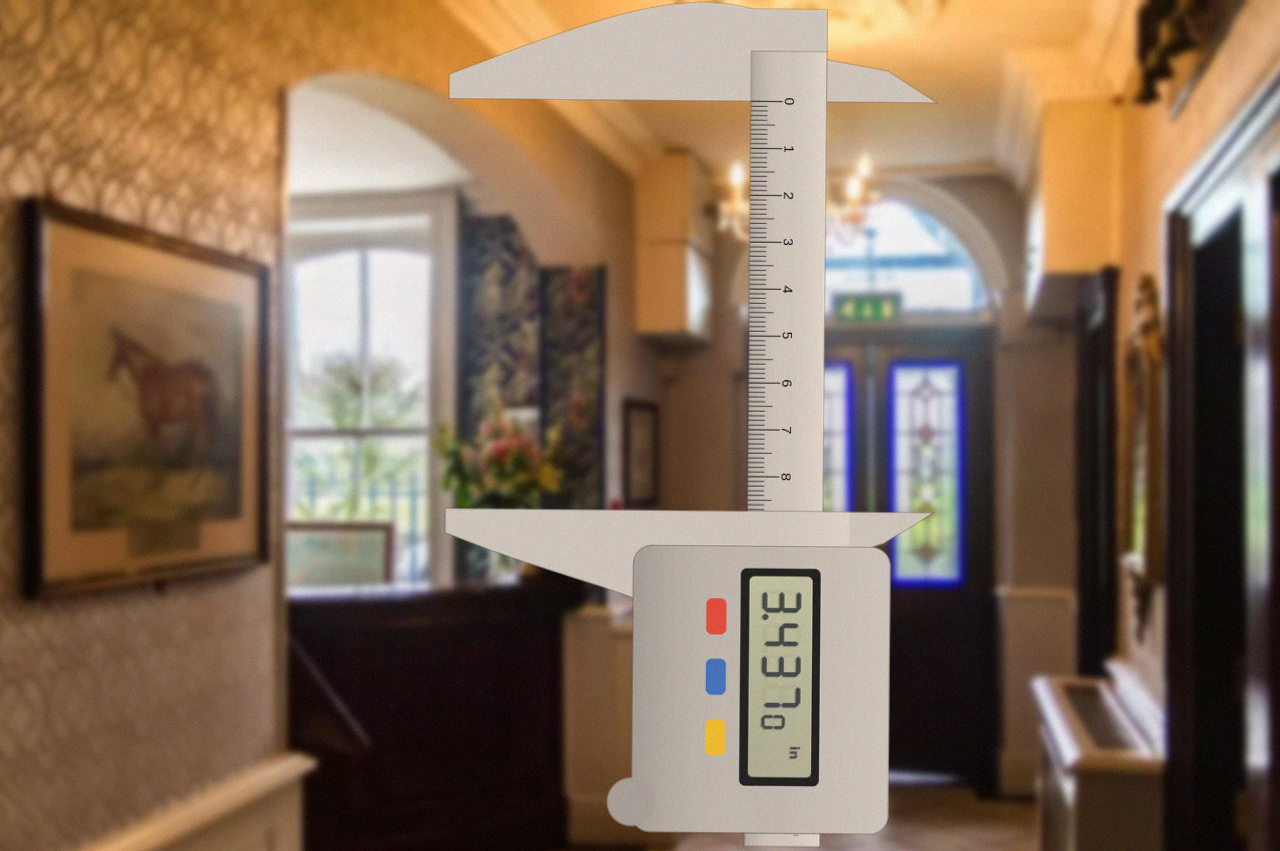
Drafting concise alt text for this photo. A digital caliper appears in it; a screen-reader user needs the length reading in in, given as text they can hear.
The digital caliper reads 3.4370 in
